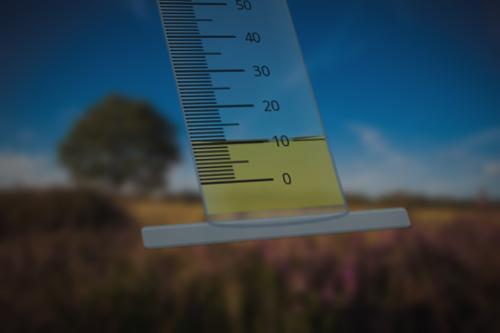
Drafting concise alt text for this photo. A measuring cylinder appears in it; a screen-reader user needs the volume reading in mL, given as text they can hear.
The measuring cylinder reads 10 mL
